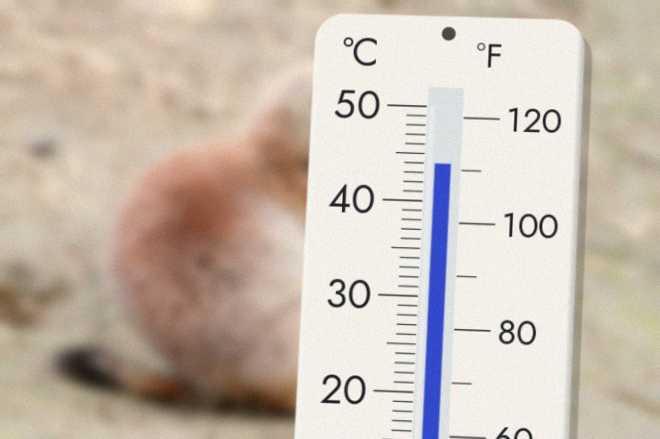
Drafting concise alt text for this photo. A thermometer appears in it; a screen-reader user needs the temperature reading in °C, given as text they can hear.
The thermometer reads 44 °C
